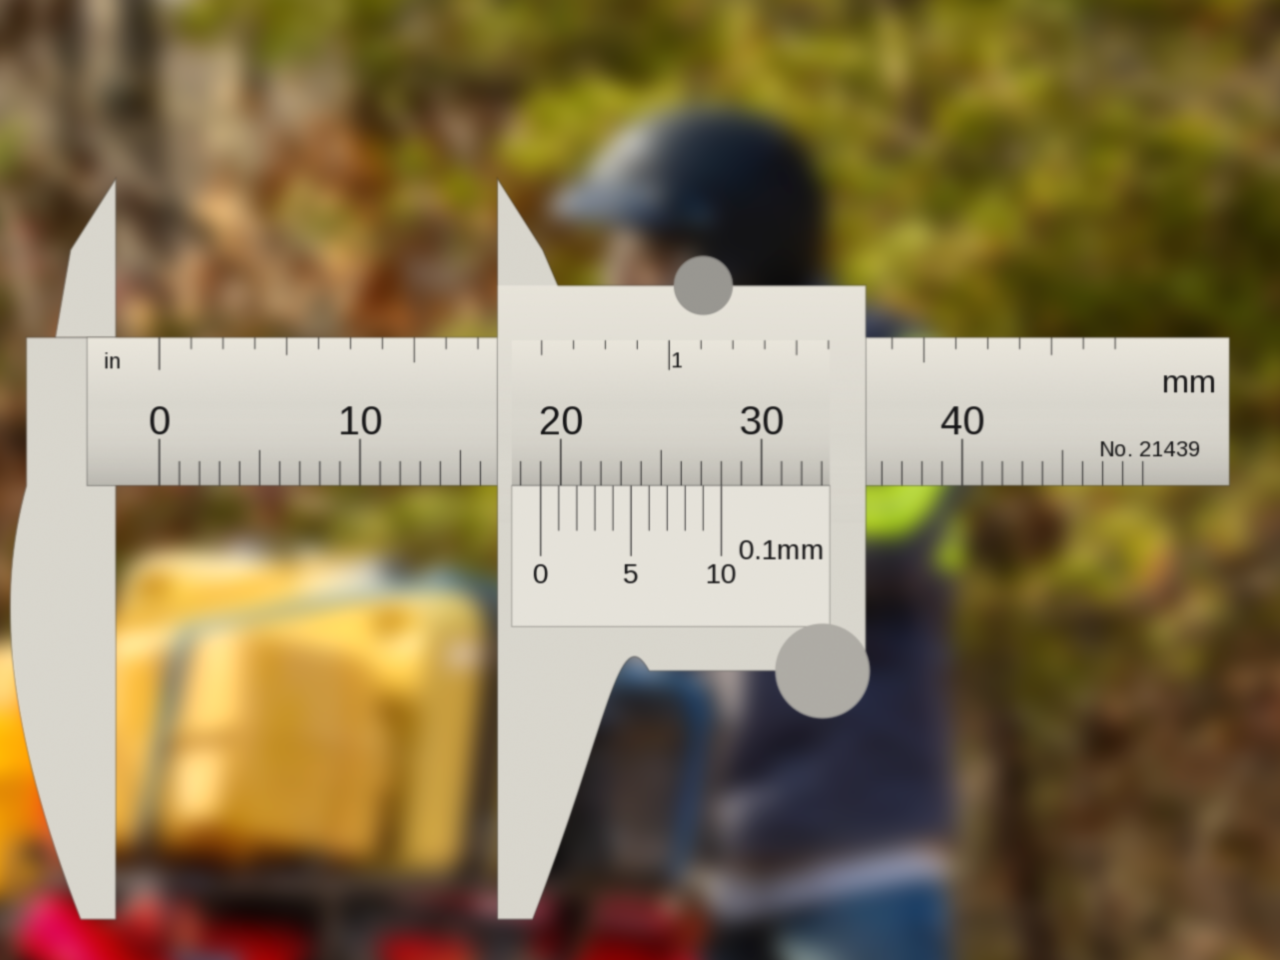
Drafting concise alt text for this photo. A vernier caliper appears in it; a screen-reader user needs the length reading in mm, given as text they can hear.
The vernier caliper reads 19.0 mm
